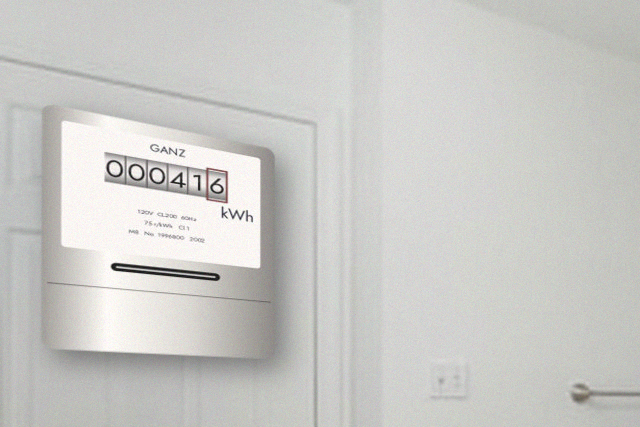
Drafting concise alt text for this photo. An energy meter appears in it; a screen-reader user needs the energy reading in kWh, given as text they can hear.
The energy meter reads 41.6 kWh
